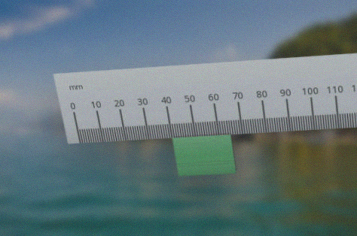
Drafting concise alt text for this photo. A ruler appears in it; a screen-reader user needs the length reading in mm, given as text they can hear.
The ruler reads 25 mm
